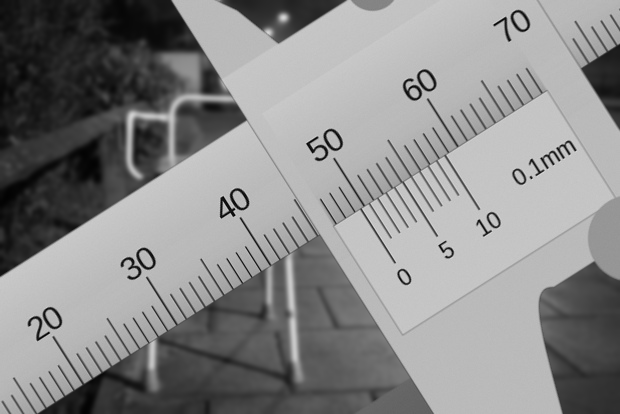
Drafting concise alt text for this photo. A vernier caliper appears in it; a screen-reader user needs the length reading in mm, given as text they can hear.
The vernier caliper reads 49.6 mm
